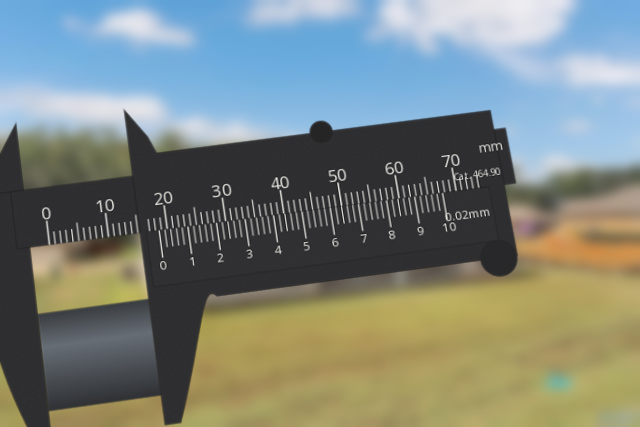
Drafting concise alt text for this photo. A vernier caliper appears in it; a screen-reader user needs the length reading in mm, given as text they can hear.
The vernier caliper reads 18.6 mm
